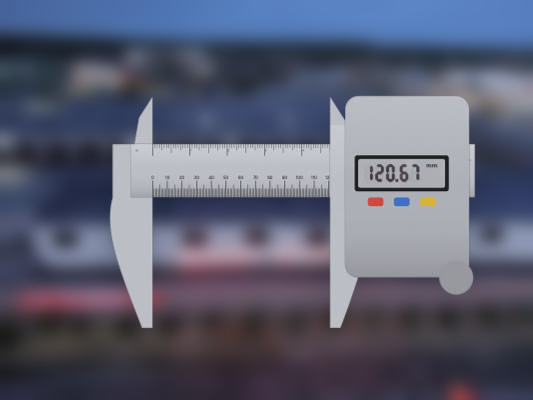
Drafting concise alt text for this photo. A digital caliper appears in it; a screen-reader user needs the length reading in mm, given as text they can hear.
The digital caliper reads 120.67 mm
